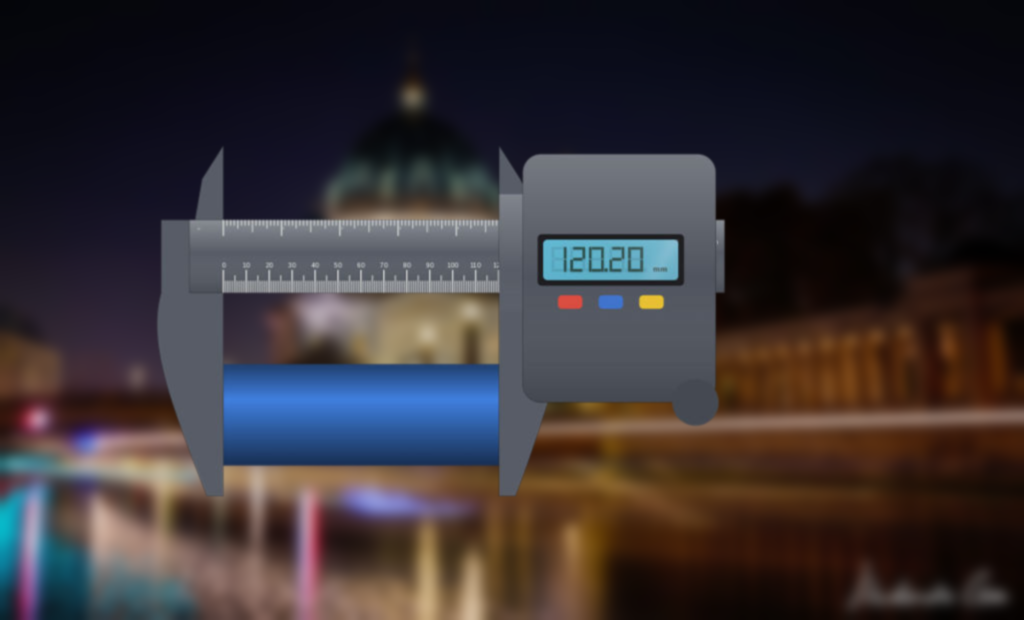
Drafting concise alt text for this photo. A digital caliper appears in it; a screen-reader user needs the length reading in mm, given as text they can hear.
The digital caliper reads 120.20 mm
